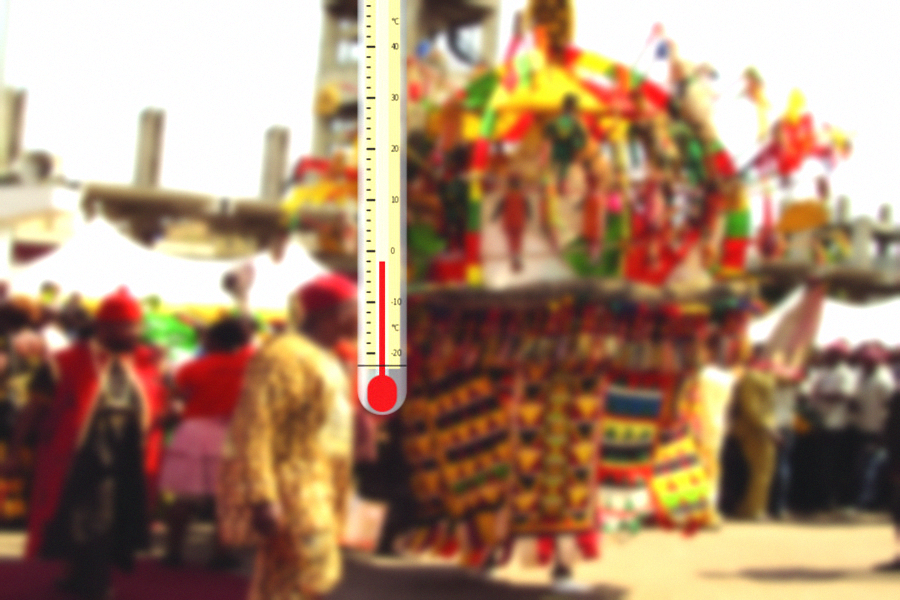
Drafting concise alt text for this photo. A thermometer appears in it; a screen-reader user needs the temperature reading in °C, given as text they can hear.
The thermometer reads -2 °C
